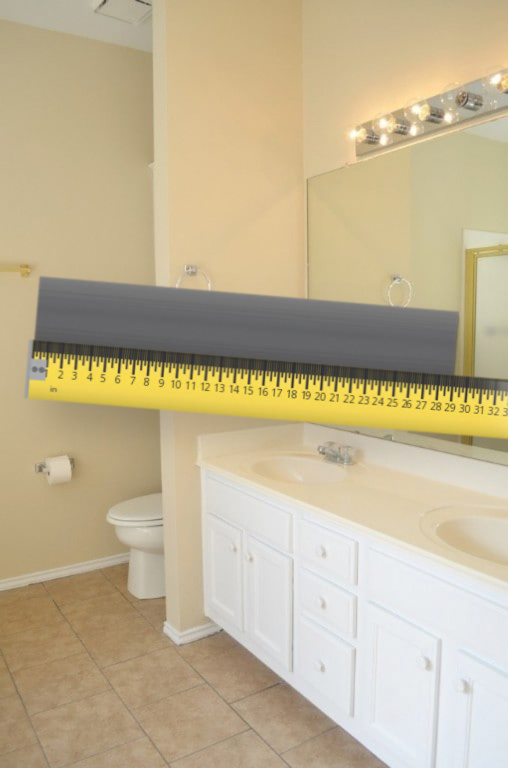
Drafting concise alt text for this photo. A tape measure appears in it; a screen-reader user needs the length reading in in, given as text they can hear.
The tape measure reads 29 in
